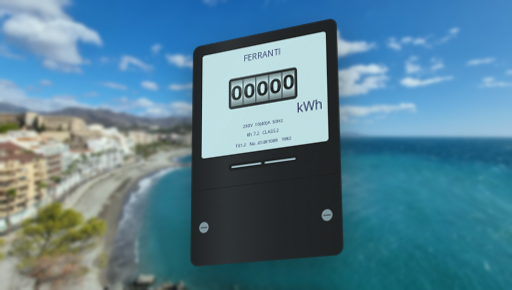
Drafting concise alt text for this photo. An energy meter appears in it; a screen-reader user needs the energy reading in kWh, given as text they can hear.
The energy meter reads 0 kWh
